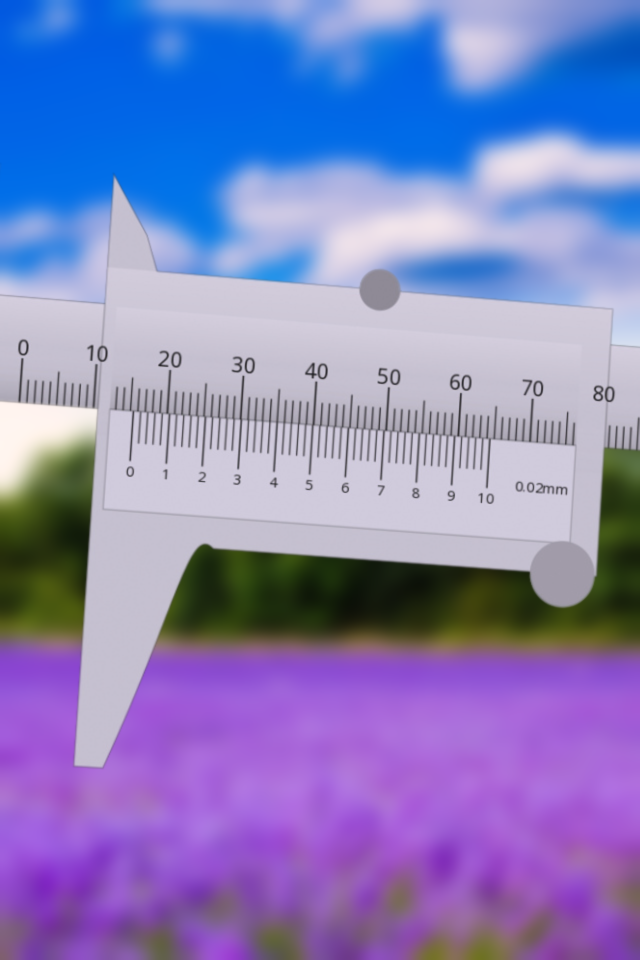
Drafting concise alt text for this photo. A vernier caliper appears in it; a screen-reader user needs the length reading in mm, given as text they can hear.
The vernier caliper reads 15.4 mm
